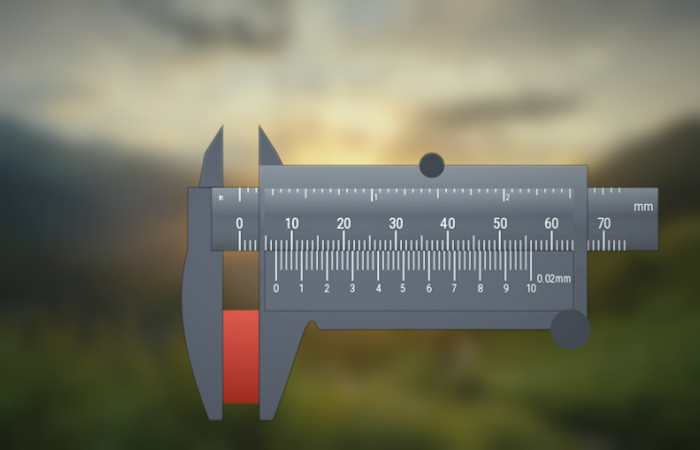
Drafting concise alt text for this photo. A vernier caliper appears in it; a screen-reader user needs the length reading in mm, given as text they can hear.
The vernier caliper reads 7.0 mm
